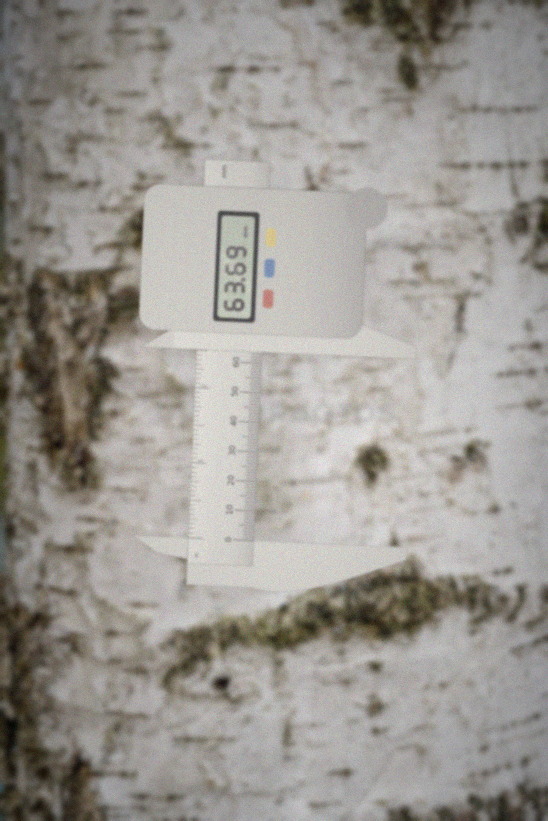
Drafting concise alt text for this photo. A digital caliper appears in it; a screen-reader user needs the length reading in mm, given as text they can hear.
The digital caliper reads 63.69 mm
